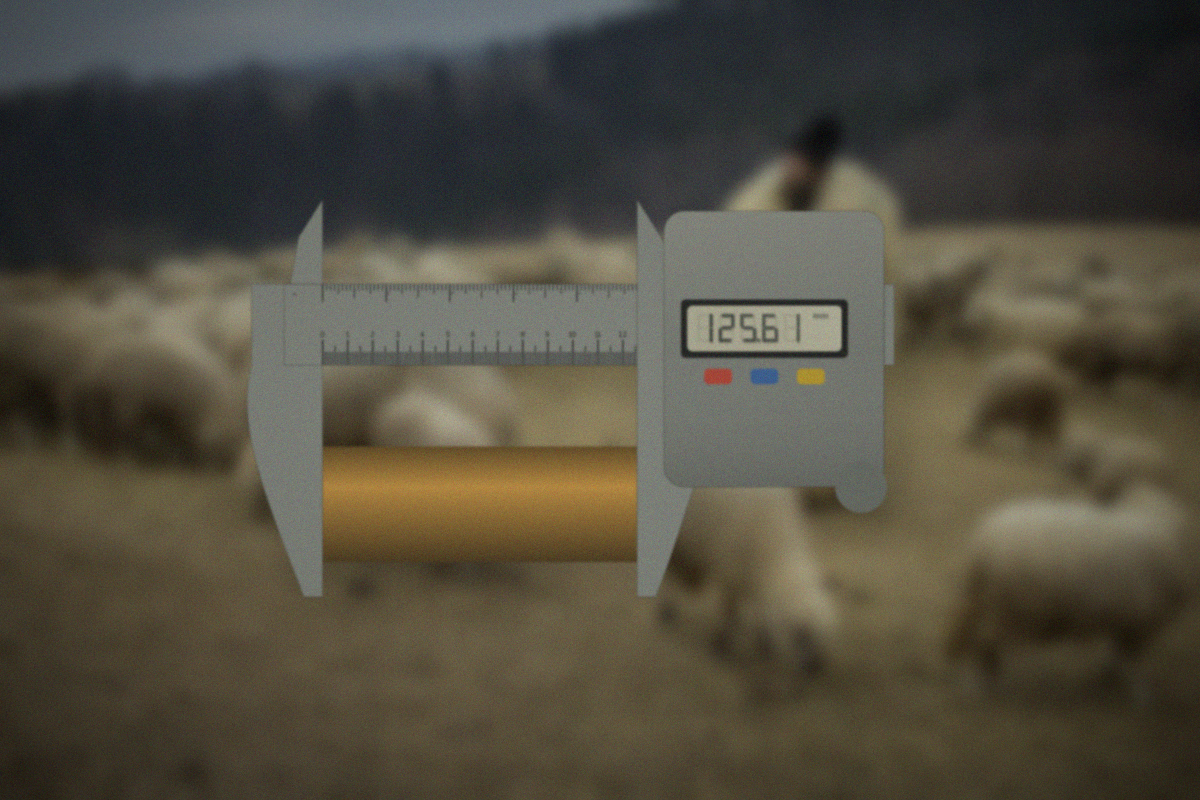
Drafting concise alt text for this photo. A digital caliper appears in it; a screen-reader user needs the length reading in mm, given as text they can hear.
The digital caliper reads 125.61 mm
